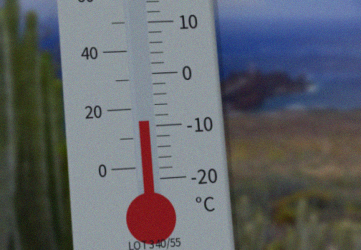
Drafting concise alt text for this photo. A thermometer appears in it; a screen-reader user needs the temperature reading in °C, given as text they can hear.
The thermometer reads -9 °C
